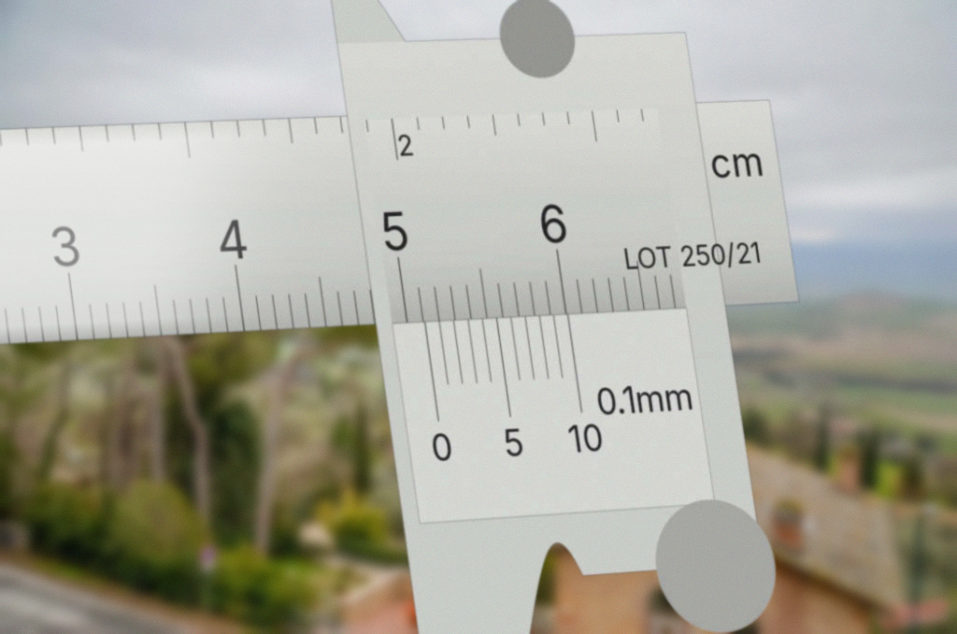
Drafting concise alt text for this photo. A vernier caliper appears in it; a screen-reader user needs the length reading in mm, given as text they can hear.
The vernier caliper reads 51.1 mm
